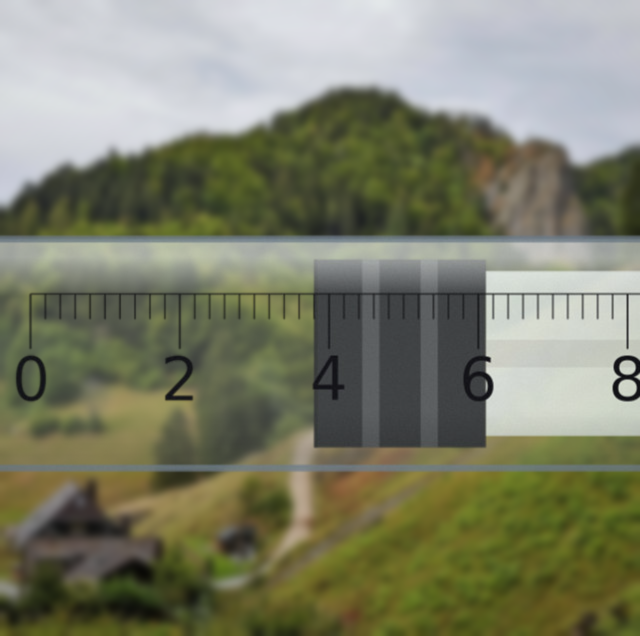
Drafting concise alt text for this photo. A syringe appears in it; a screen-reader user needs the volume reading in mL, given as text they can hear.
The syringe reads 3.8 mL
